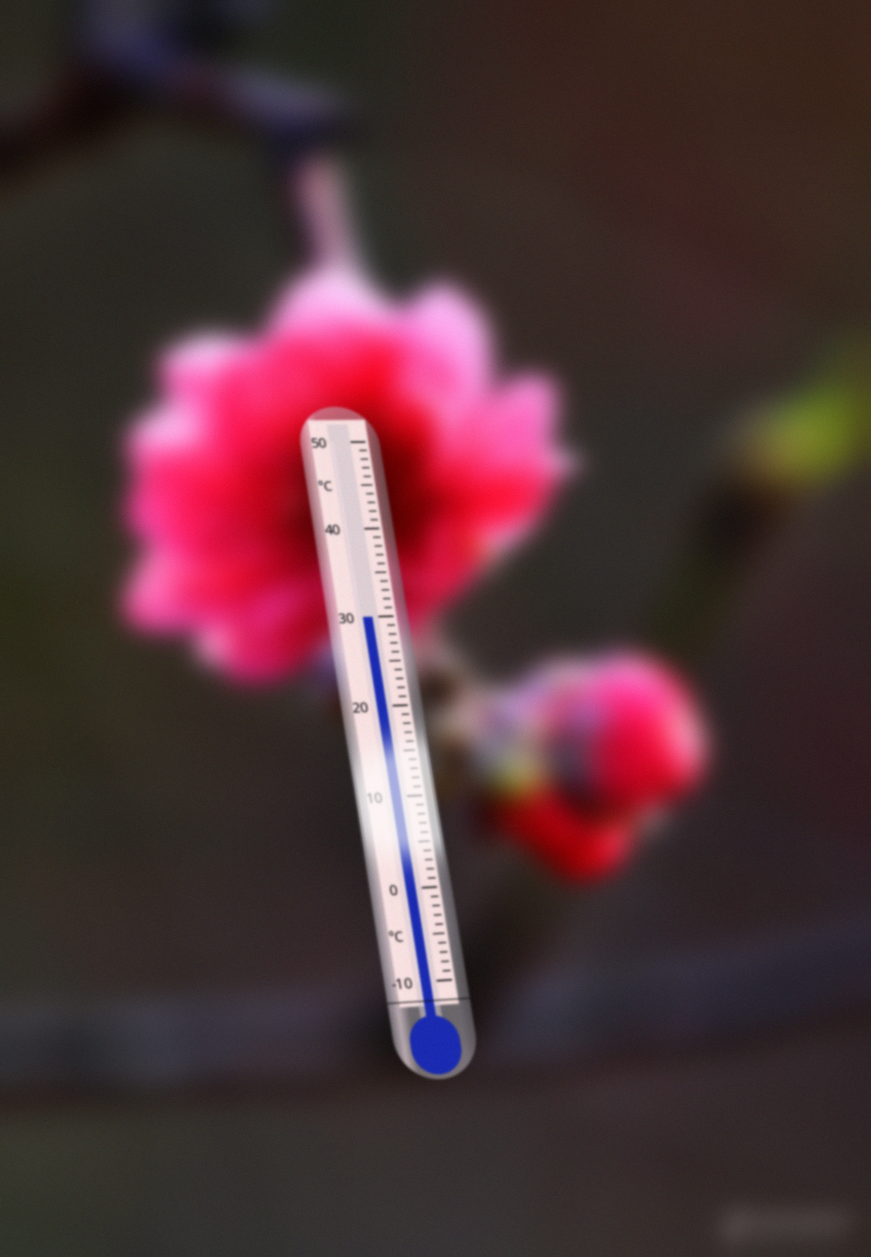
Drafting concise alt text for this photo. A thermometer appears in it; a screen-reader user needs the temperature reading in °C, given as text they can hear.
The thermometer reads 30 °C
